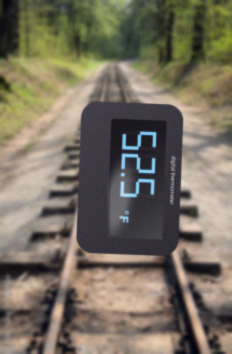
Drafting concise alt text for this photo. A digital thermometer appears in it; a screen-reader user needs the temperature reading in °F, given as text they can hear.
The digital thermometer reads 52.5 °F
